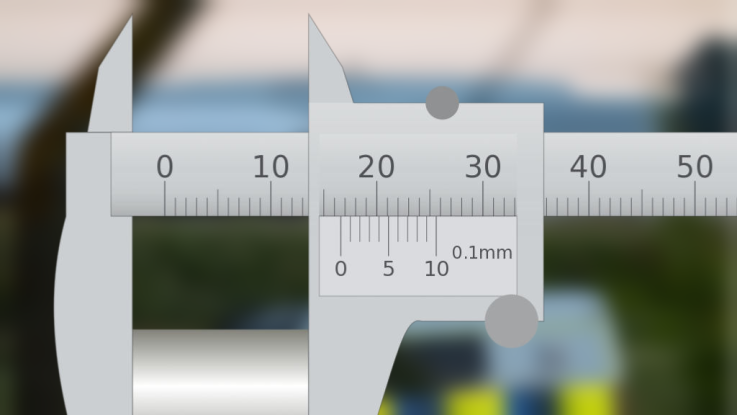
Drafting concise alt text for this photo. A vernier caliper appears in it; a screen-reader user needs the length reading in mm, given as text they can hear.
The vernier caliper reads 16.6 mm
